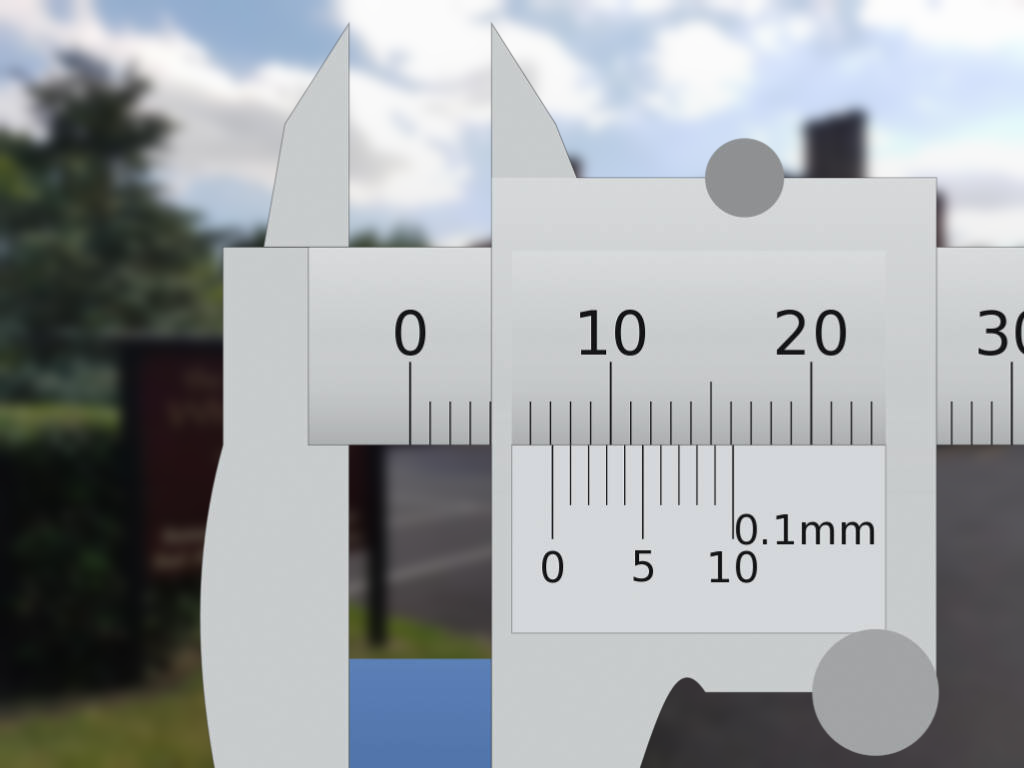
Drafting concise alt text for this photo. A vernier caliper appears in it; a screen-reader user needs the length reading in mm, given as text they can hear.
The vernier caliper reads 7.1 mm
